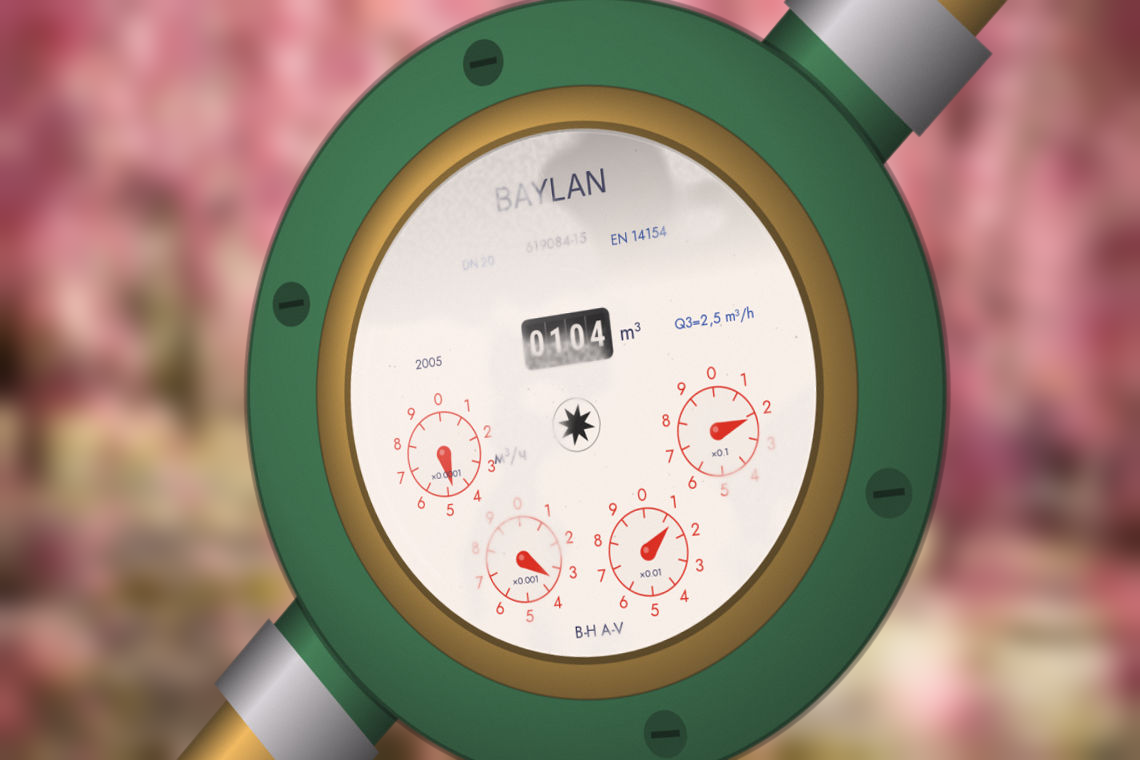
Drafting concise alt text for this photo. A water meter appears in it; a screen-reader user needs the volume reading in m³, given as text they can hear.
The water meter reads 104.2134 m³
